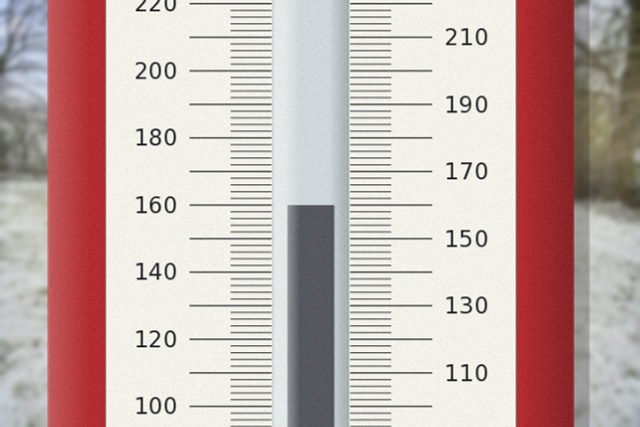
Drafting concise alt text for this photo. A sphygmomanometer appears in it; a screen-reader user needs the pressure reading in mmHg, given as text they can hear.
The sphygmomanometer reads 160 mmHg
